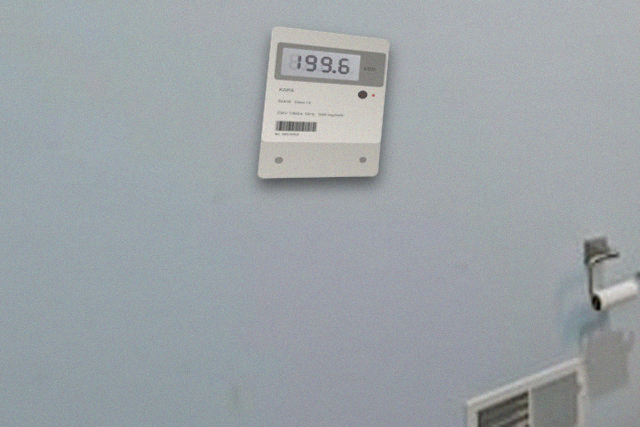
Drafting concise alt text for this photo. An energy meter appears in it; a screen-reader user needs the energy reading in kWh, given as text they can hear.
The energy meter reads 199.6 kWh
